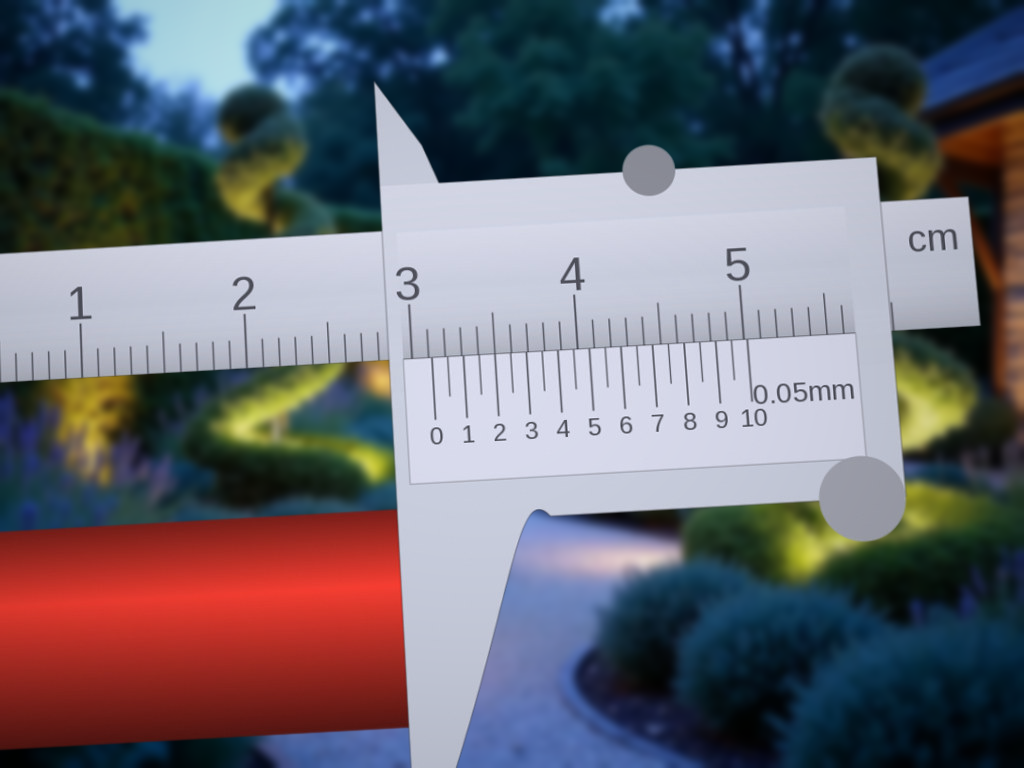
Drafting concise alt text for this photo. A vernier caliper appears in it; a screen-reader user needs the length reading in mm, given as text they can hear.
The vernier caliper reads 31.2 mm
